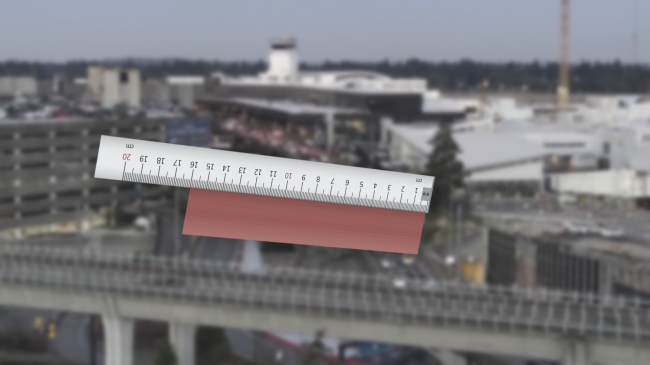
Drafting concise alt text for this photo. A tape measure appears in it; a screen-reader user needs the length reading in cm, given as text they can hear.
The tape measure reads 16 cm
